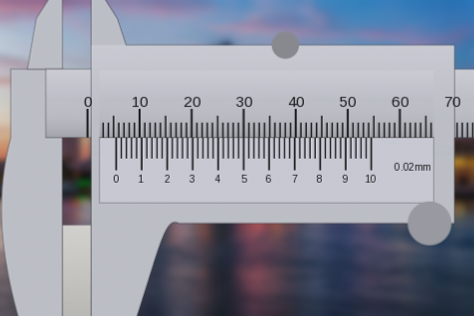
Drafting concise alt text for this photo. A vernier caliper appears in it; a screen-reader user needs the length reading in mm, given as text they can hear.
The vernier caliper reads 5.5 mm
